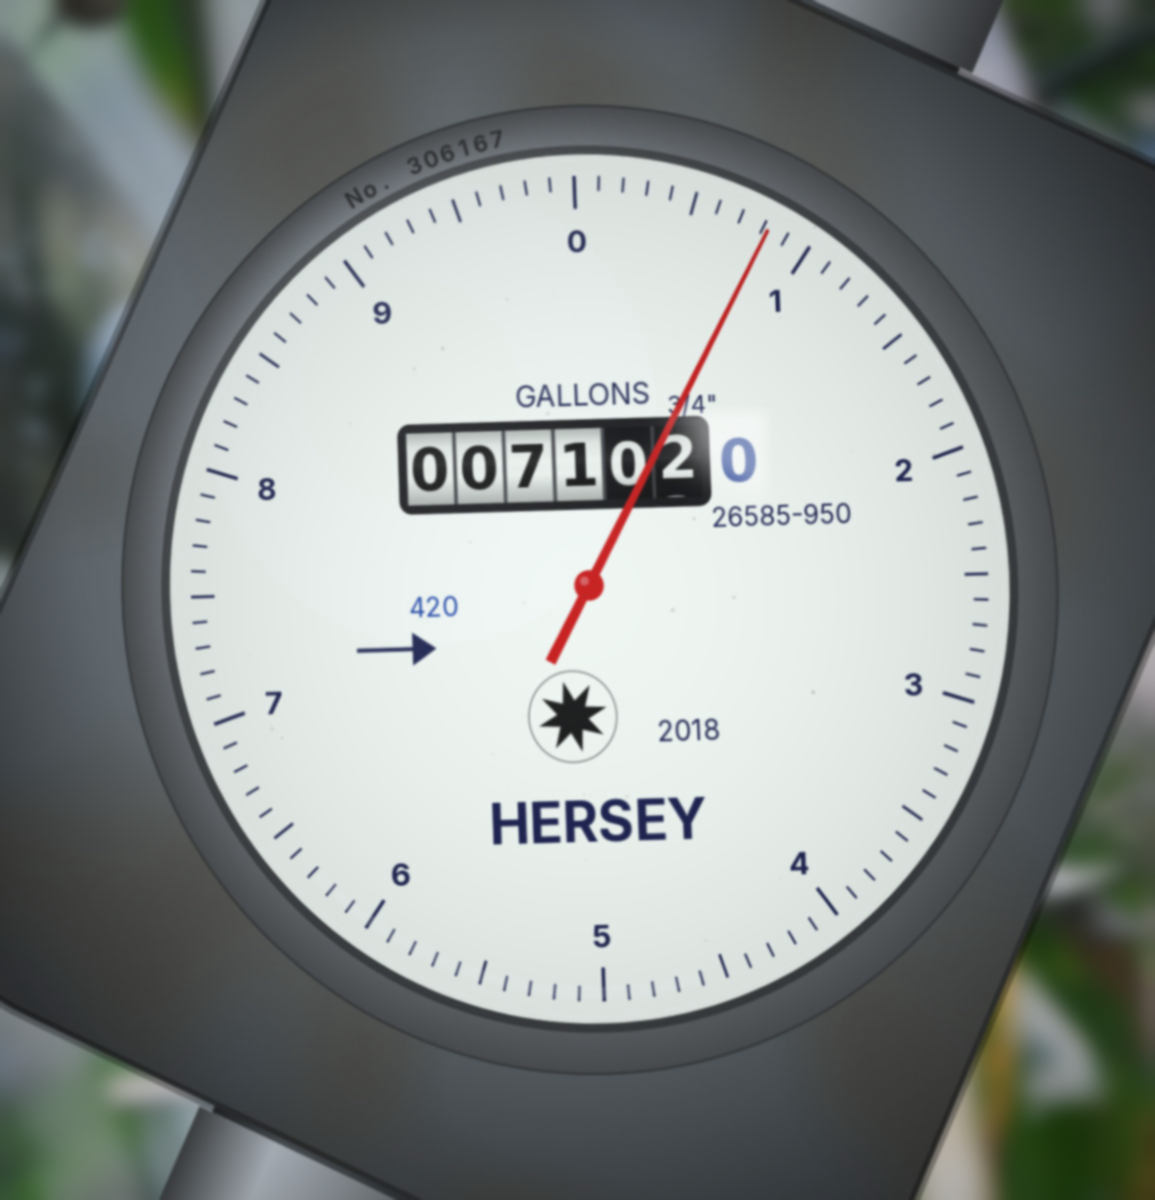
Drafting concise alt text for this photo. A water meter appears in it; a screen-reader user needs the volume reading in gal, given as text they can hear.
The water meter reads 71020.8 gal
